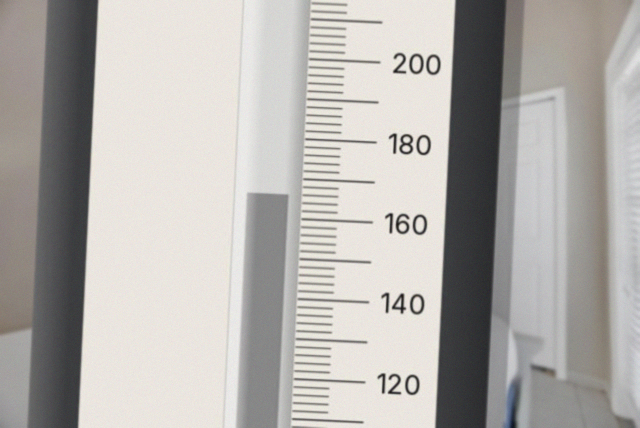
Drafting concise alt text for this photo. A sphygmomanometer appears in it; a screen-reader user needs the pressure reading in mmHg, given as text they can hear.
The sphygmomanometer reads 166 mmHg
